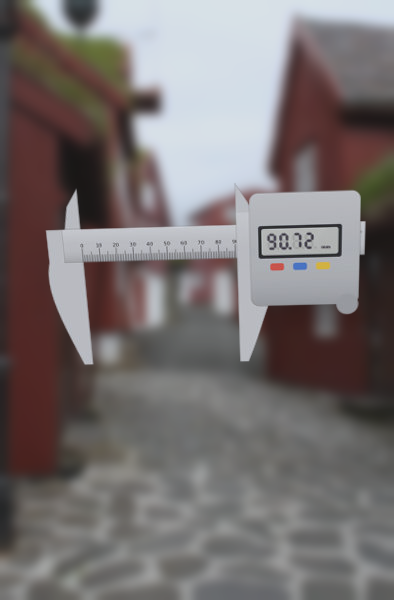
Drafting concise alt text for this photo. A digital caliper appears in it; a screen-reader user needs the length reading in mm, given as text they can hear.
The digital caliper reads 90.72 mm
